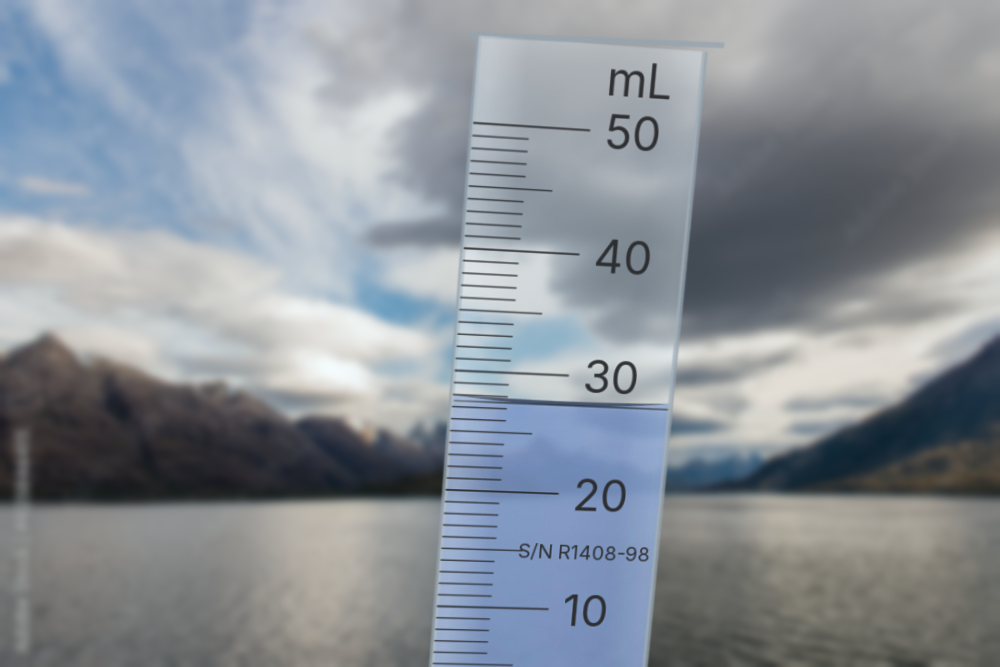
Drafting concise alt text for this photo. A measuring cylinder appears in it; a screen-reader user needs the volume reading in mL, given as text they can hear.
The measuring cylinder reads 27.5 mL
